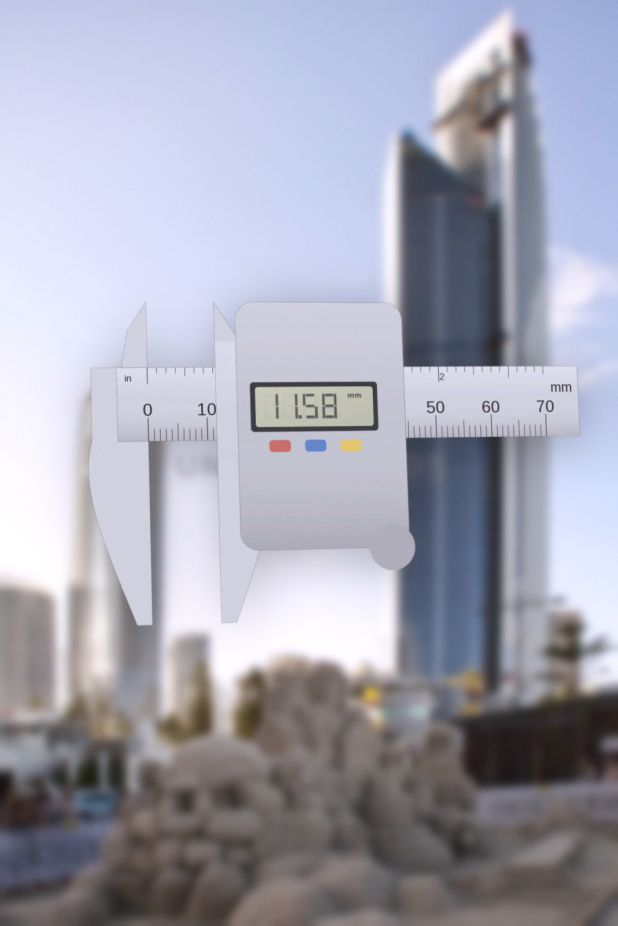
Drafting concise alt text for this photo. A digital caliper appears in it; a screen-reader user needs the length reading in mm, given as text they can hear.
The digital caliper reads 11.58 mm
